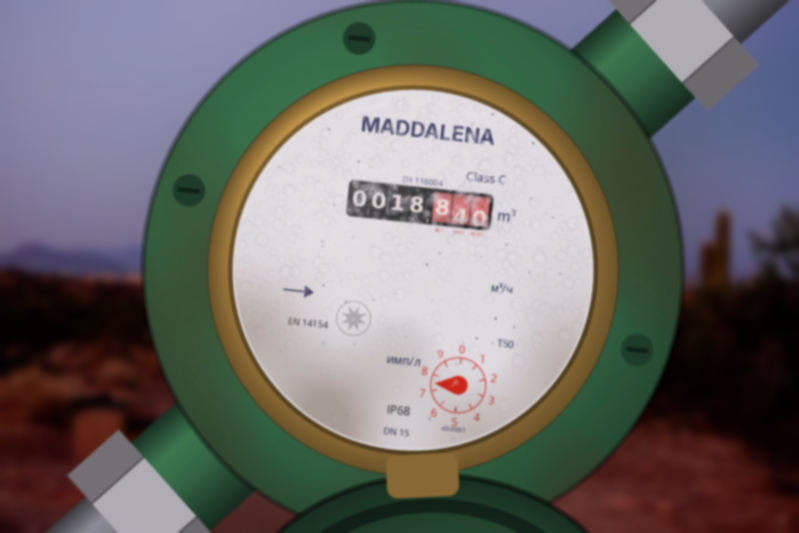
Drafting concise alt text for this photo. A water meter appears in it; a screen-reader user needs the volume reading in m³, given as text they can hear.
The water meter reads 18.8397 m³
